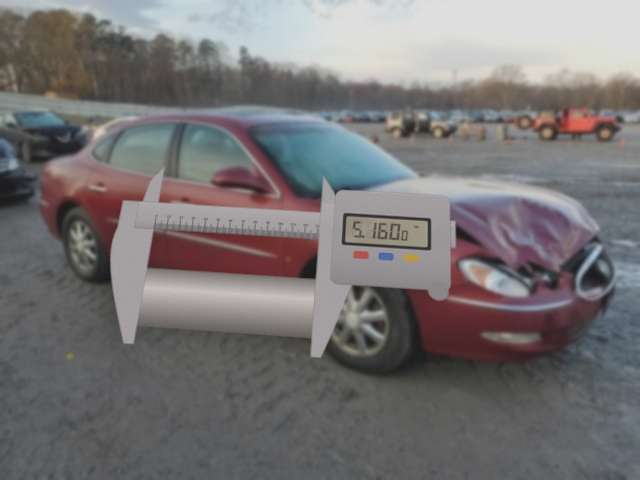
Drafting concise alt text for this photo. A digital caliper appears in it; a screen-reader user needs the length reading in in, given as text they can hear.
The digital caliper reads 5.1600 in
